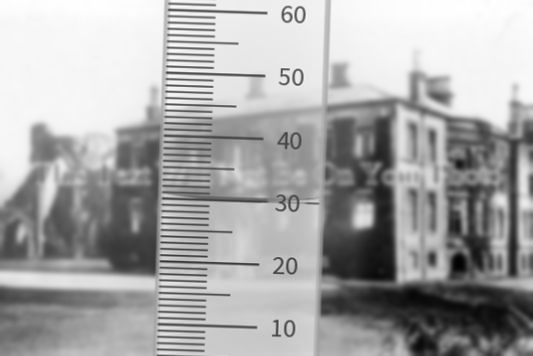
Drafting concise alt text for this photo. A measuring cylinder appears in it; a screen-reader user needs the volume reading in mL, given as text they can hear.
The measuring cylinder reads 30 mL
